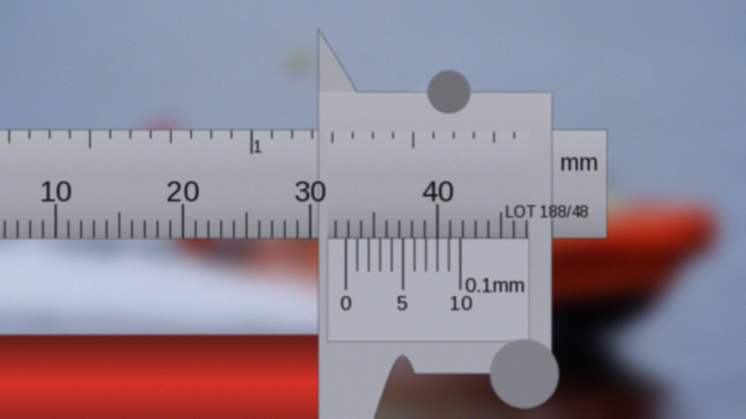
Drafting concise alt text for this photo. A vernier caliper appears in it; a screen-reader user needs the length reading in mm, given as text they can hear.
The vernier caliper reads 32.8 mm
